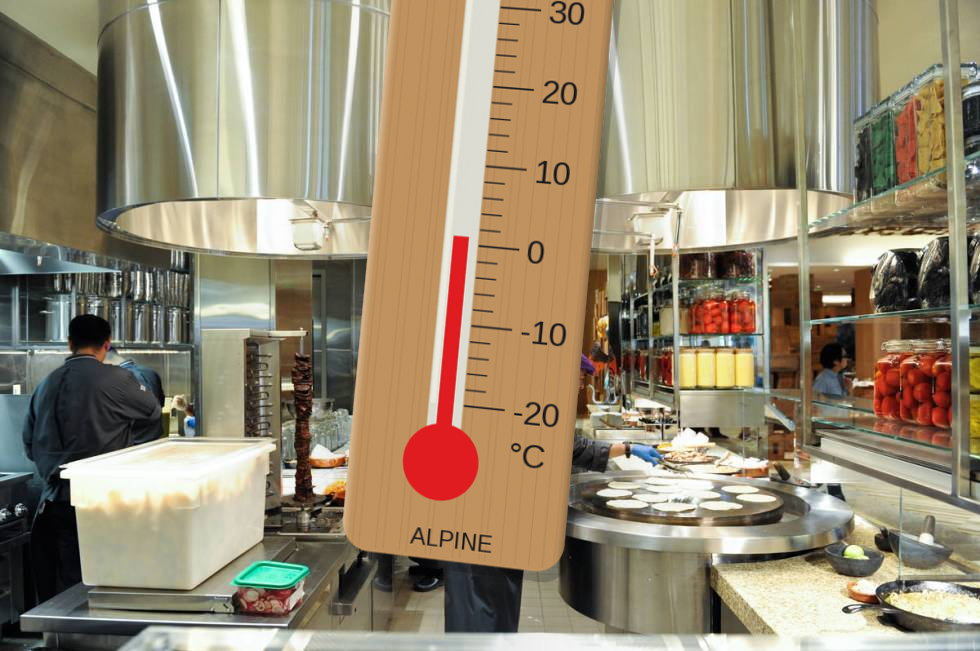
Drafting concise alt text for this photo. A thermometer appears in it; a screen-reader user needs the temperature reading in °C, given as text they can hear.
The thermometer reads 1 °C
